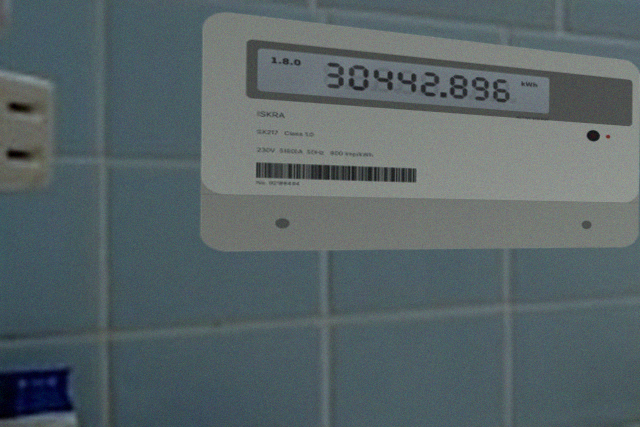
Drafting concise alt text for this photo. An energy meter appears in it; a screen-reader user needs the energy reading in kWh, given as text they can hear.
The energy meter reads 30442.896 kWh
